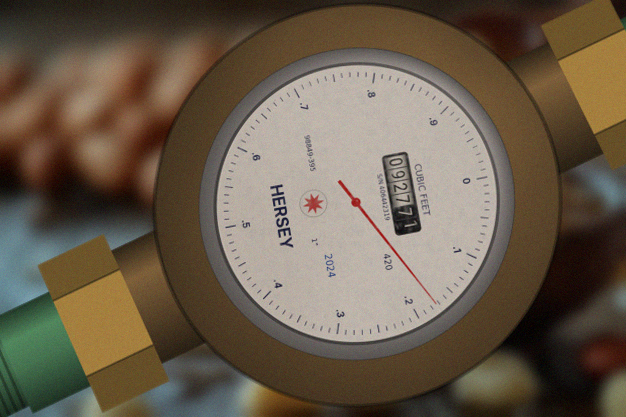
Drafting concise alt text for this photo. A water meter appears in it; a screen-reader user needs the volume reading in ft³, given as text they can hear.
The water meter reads 92771.17 ft³
